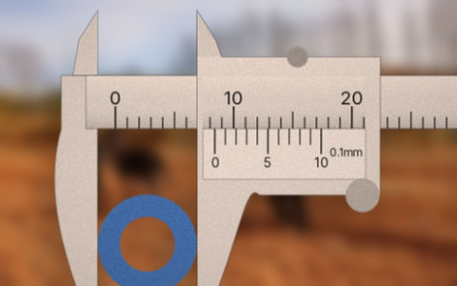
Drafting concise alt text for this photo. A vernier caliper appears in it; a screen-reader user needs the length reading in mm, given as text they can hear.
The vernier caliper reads 8.4 mm
